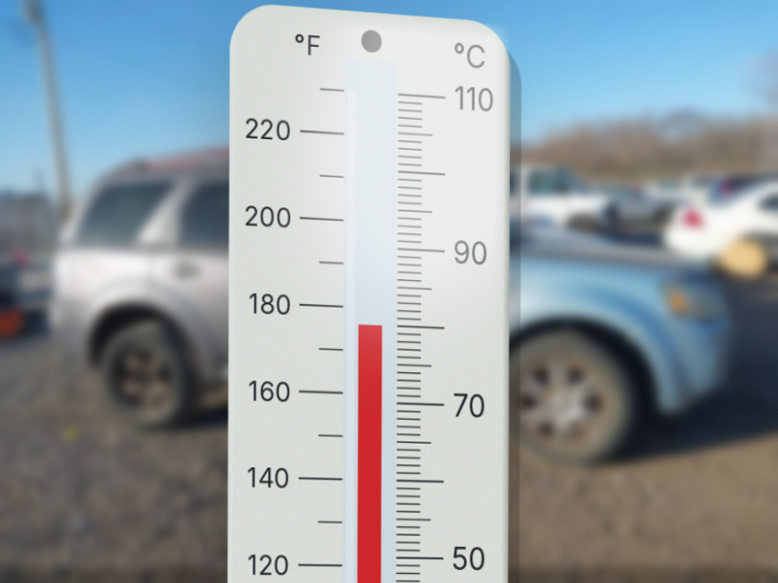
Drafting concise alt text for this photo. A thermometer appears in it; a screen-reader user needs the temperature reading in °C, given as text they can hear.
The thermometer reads 80 °C
